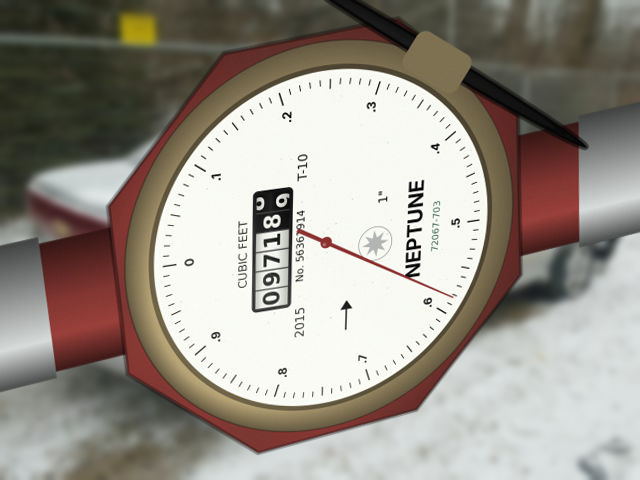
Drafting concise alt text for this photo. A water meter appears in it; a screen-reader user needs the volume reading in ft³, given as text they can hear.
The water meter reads 97188.58 ft³
